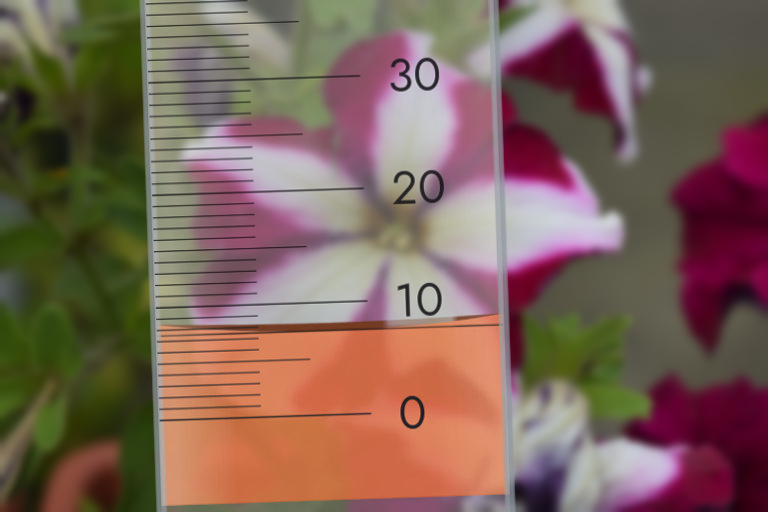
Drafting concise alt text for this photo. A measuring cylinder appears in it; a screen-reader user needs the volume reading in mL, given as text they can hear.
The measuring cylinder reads 7.5 mL
